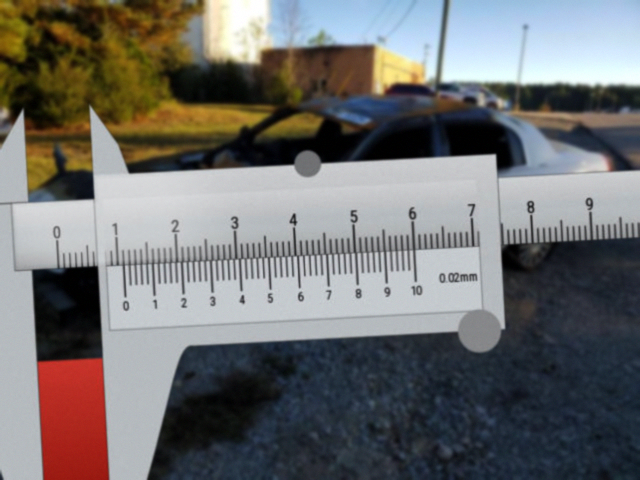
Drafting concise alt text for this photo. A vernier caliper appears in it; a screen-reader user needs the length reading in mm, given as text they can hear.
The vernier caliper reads 11.0 mm
